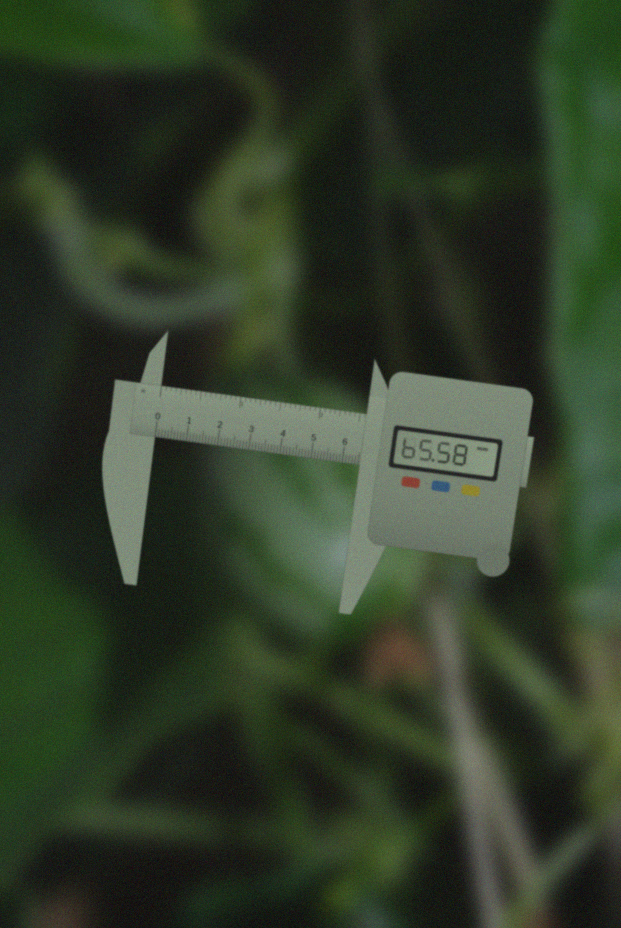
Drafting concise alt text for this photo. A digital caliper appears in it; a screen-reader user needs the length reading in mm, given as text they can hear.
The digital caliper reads 65.58 mm
